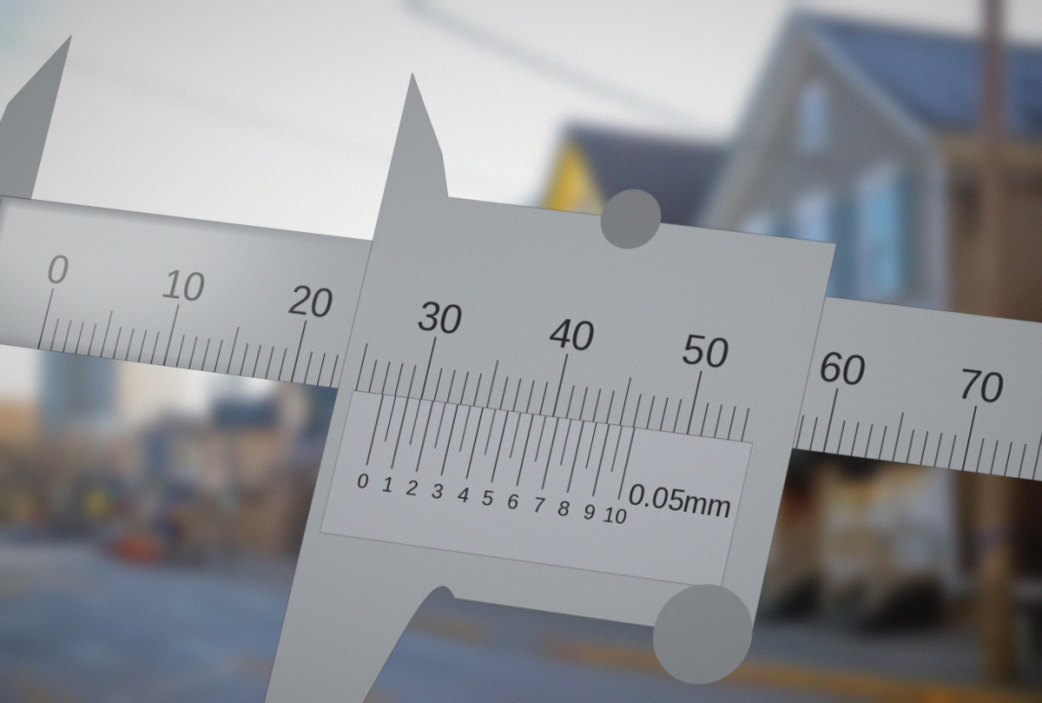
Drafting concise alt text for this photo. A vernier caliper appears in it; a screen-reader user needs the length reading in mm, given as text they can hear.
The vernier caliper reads 27.1 mm
